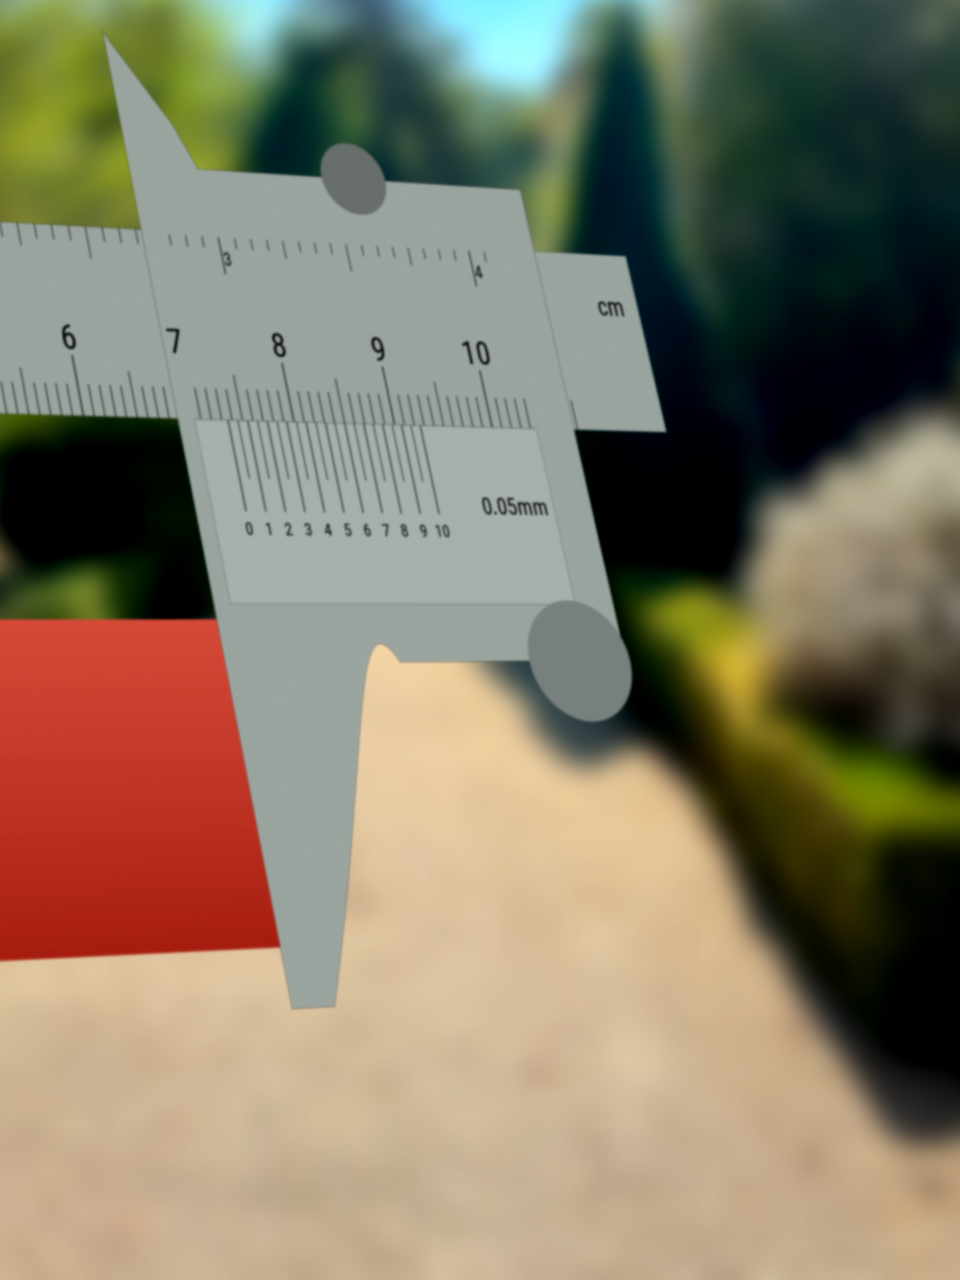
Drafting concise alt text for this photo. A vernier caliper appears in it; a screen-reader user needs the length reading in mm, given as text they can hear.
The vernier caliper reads 73.6 mm
